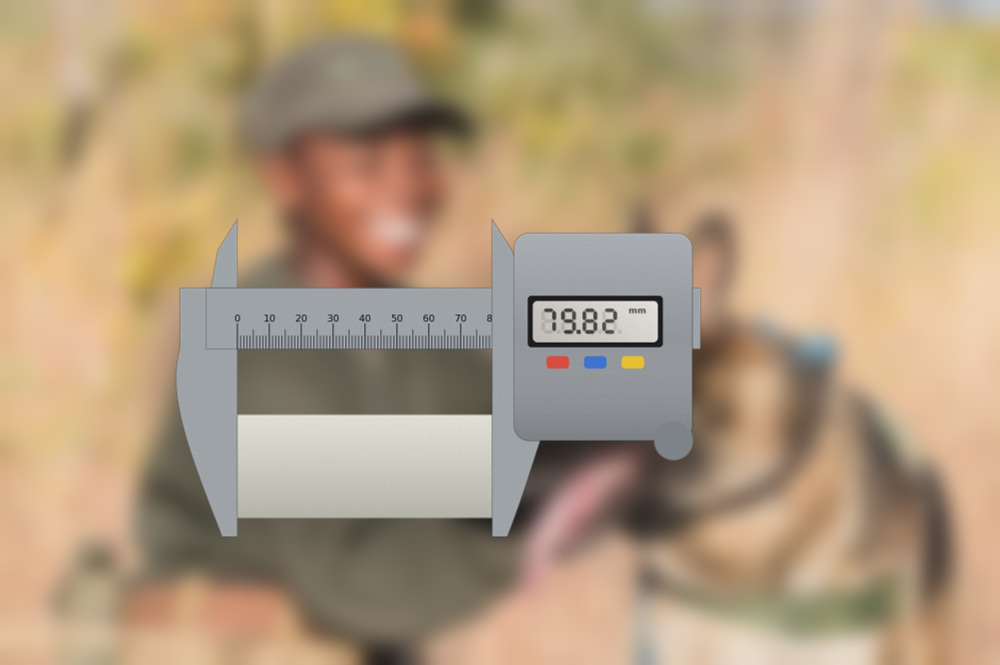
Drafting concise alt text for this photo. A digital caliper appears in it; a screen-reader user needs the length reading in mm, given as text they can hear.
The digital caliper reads 79.82 mm
